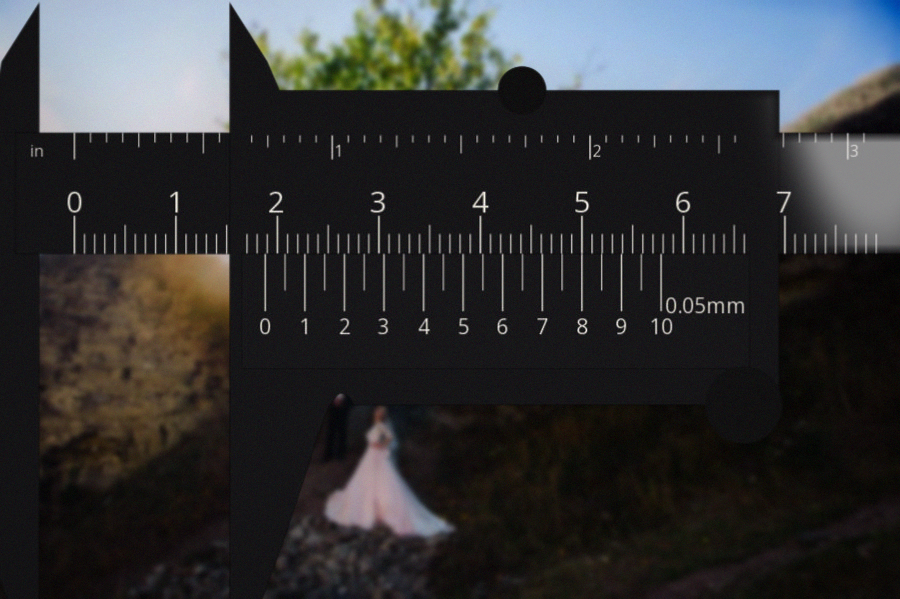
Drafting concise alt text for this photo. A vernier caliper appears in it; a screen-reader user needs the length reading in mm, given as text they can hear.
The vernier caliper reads 18.8 mm
